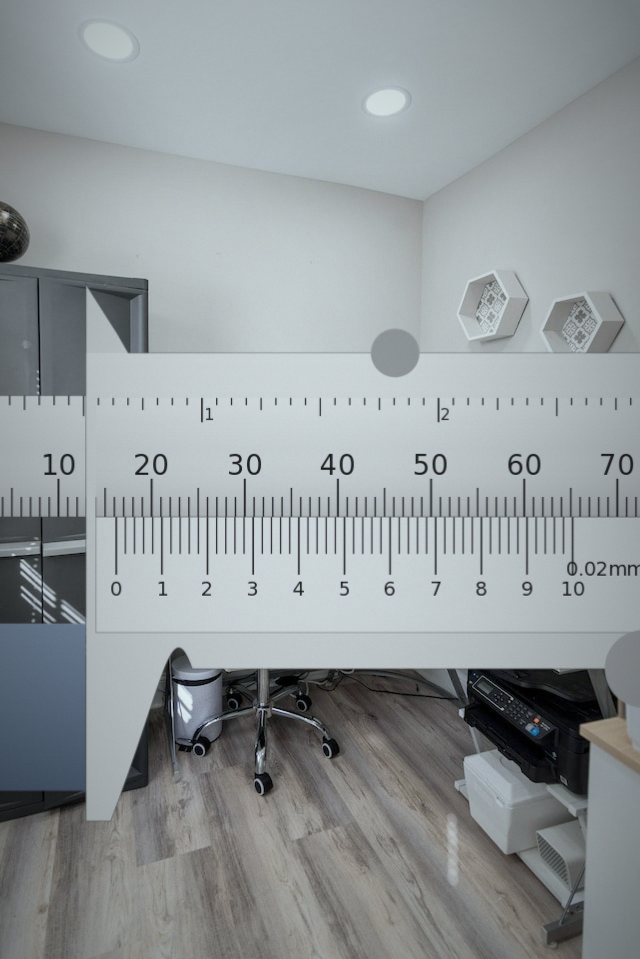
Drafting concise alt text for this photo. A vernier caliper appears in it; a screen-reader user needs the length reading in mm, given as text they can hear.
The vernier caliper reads 16.2 mm
